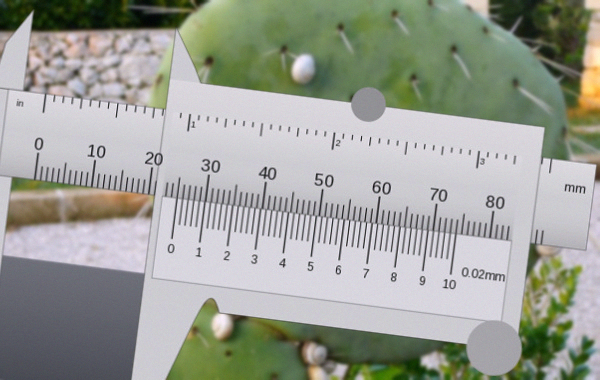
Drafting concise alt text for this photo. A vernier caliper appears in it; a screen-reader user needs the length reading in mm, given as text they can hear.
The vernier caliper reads 25.0 mm
